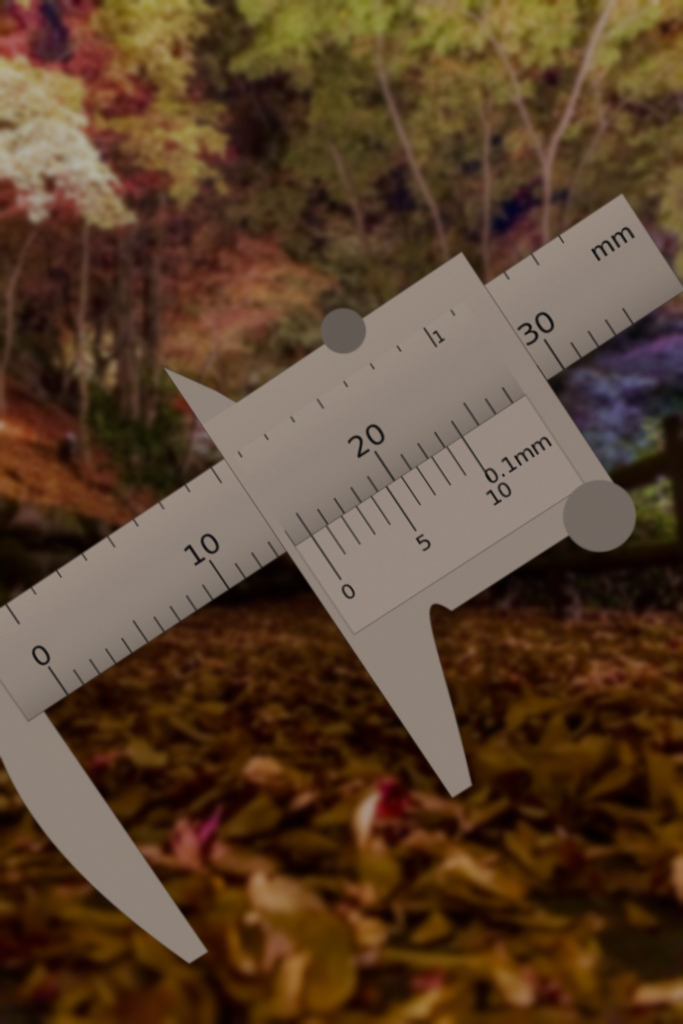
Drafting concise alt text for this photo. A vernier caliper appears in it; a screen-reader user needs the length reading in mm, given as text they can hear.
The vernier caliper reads 15.0 mm
